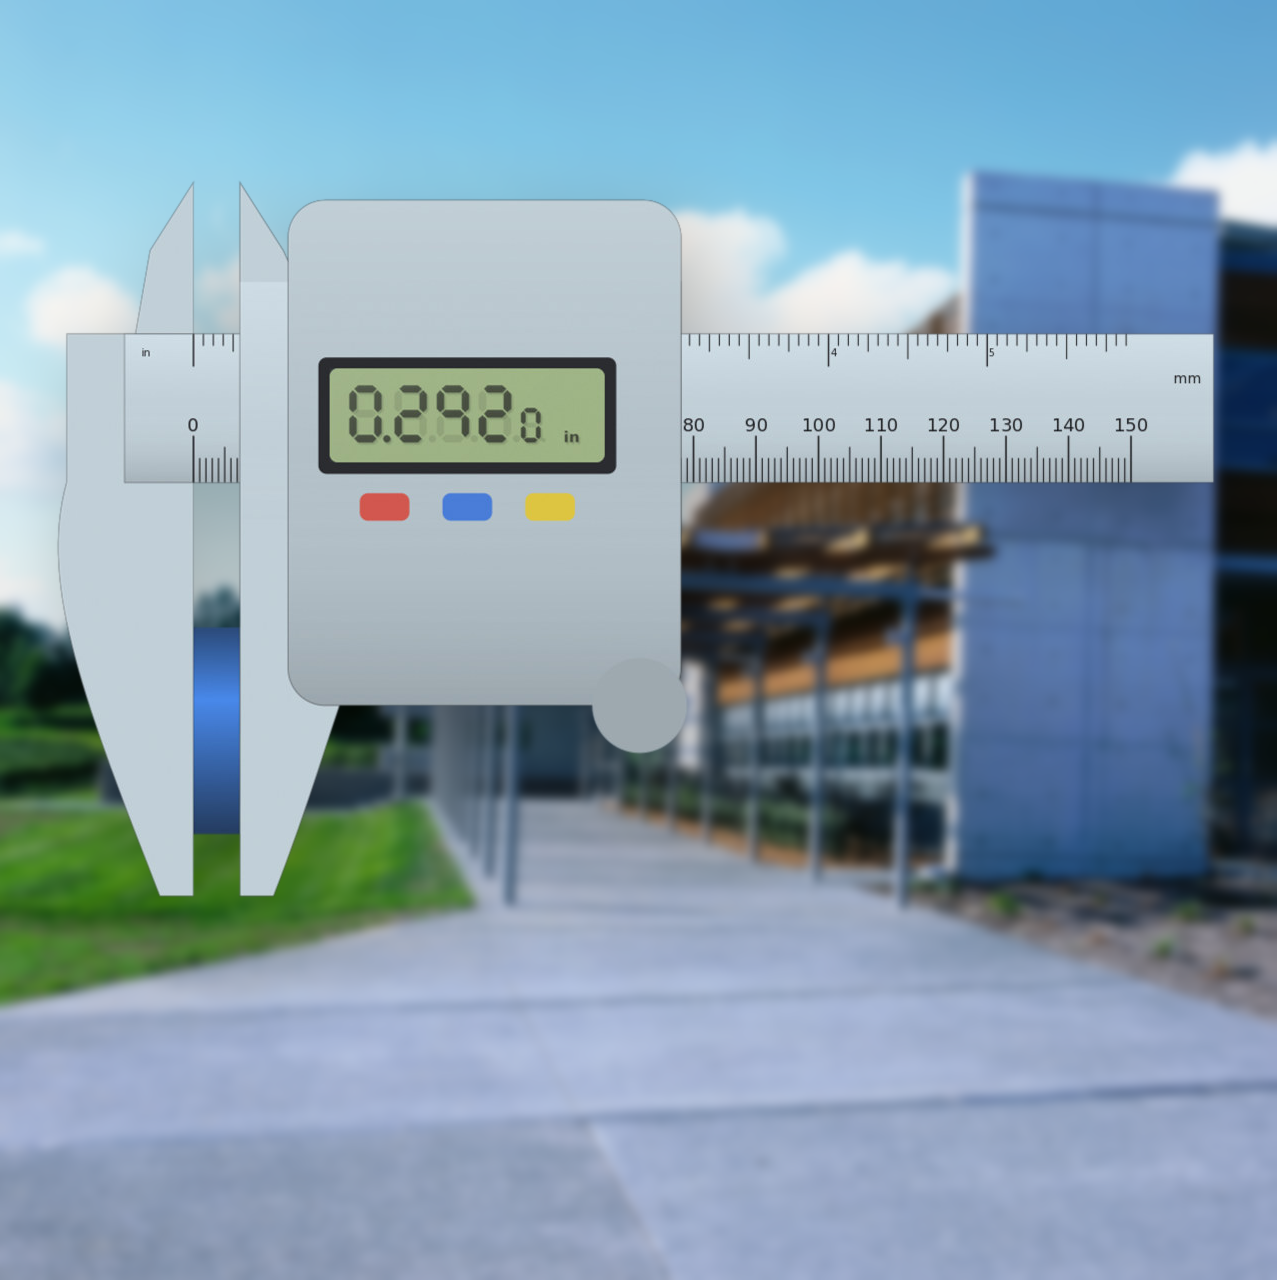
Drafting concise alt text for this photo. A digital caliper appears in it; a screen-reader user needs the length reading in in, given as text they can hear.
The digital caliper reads 0.2920 in
